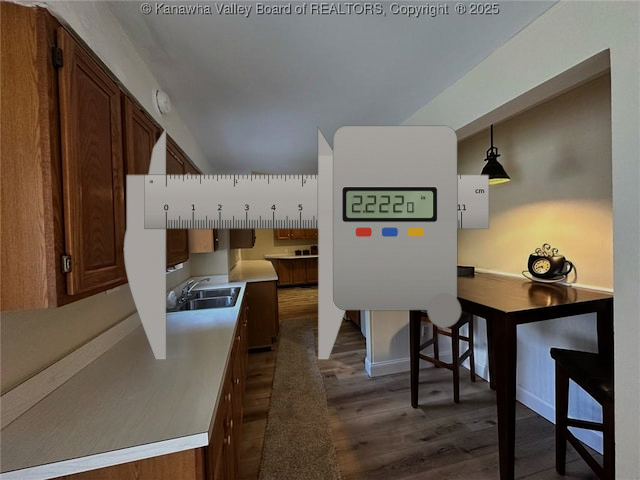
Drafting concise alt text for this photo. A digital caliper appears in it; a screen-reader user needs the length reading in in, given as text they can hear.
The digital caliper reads 2.2220 in
